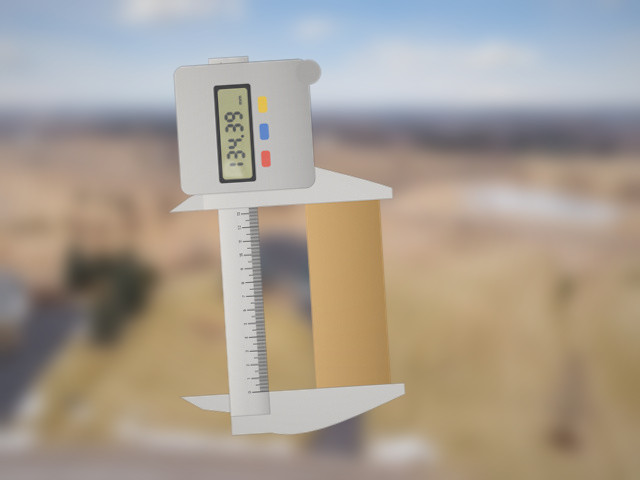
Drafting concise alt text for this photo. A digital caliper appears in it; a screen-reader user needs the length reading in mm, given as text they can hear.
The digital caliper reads 134.39 mm
